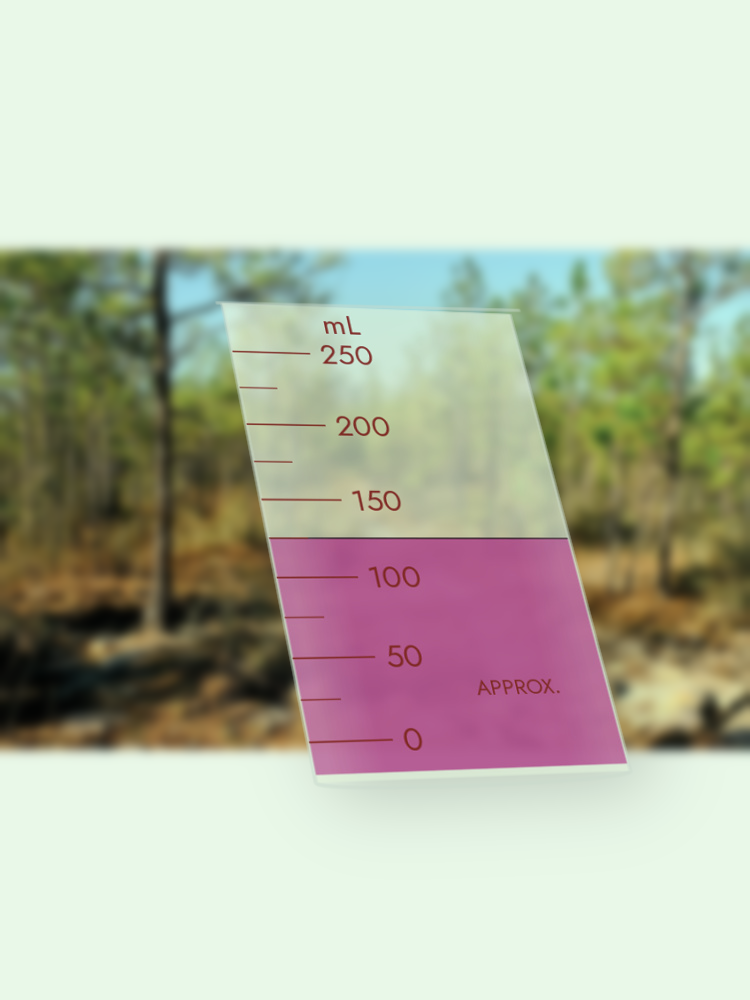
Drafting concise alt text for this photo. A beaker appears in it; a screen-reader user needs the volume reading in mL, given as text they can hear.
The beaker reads 125 mL
